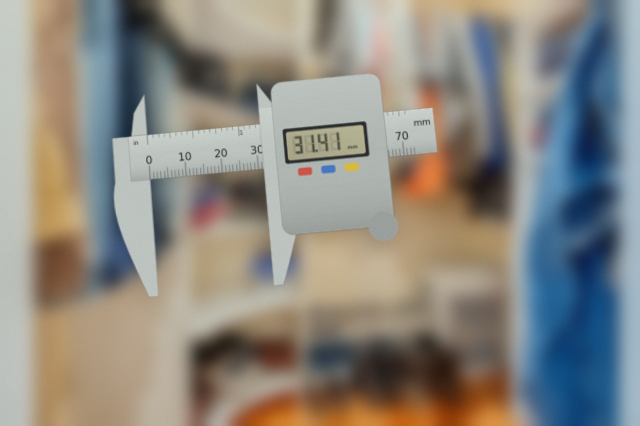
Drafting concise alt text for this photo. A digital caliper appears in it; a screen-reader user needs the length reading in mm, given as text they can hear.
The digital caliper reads 31.41 mm
